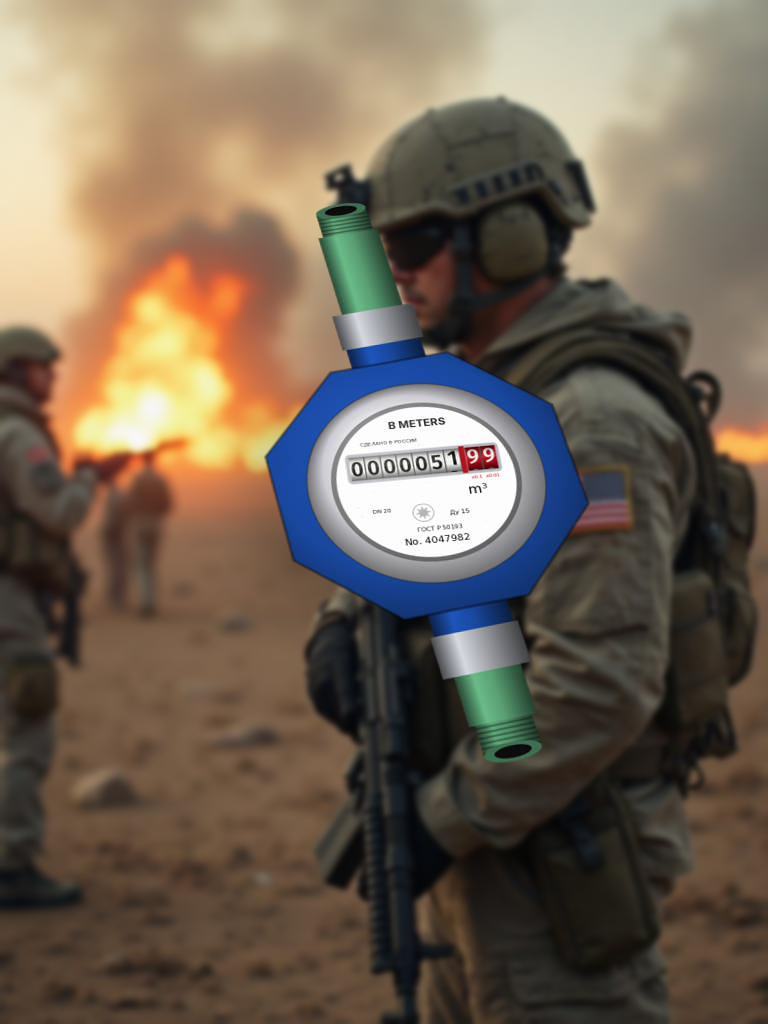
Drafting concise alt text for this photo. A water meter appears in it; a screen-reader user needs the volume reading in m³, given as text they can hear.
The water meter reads 51.99 m³
